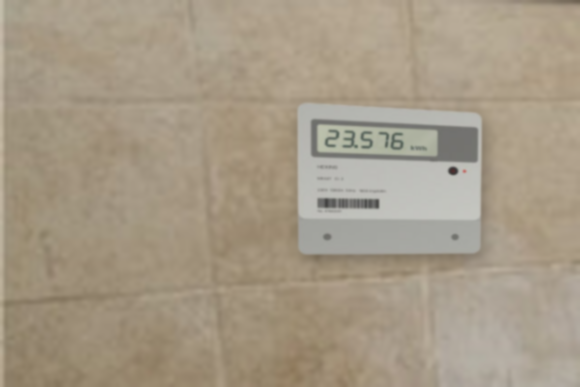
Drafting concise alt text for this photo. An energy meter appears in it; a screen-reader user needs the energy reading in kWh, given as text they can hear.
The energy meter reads 23.576 kWh
